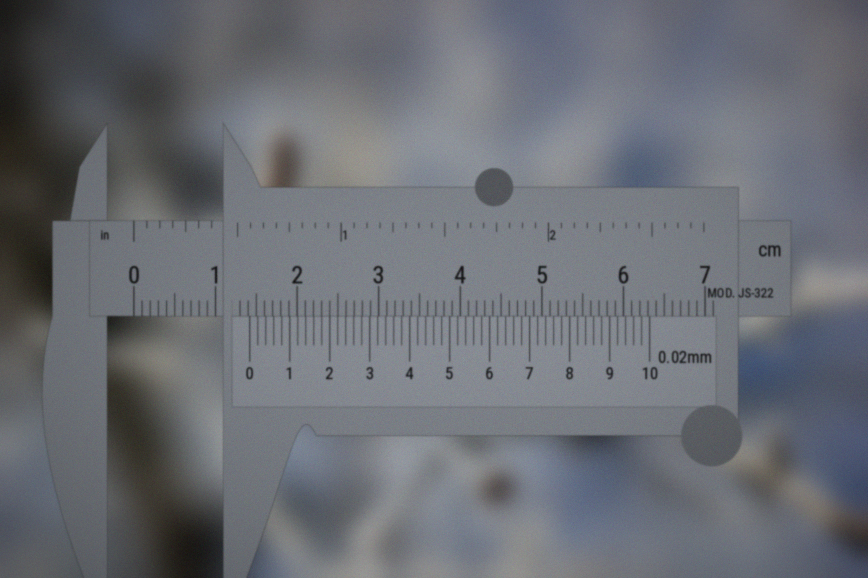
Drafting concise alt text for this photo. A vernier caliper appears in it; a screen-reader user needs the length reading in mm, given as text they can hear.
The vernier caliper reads 14.2 mm
